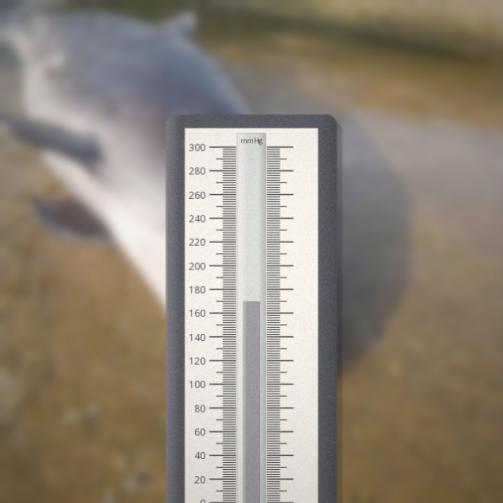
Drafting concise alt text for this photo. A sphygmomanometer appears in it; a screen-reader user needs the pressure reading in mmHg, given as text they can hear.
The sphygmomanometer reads 170 mmHg
